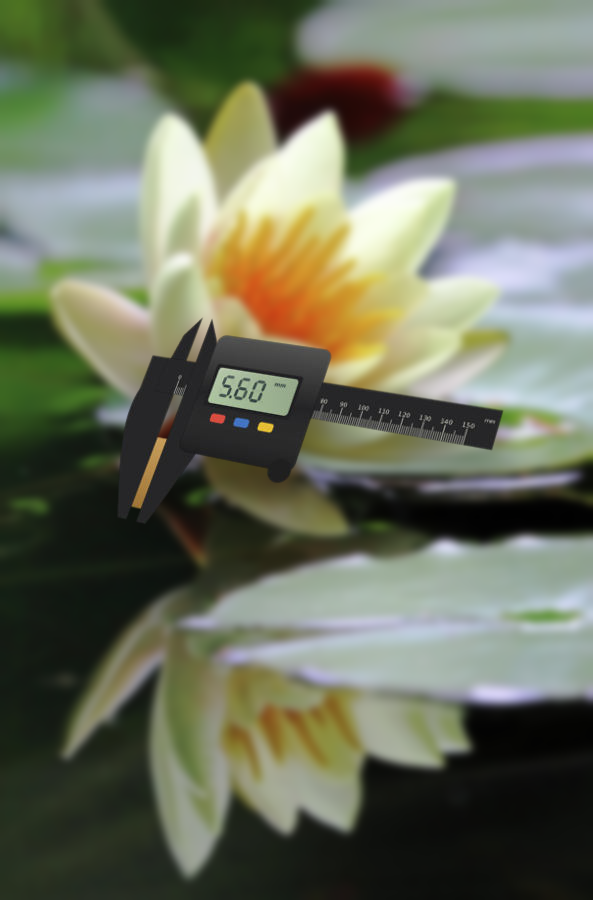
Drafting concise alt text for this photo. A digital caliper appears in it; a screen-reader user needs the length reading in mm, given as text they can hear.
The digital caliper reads 5.60 mm
